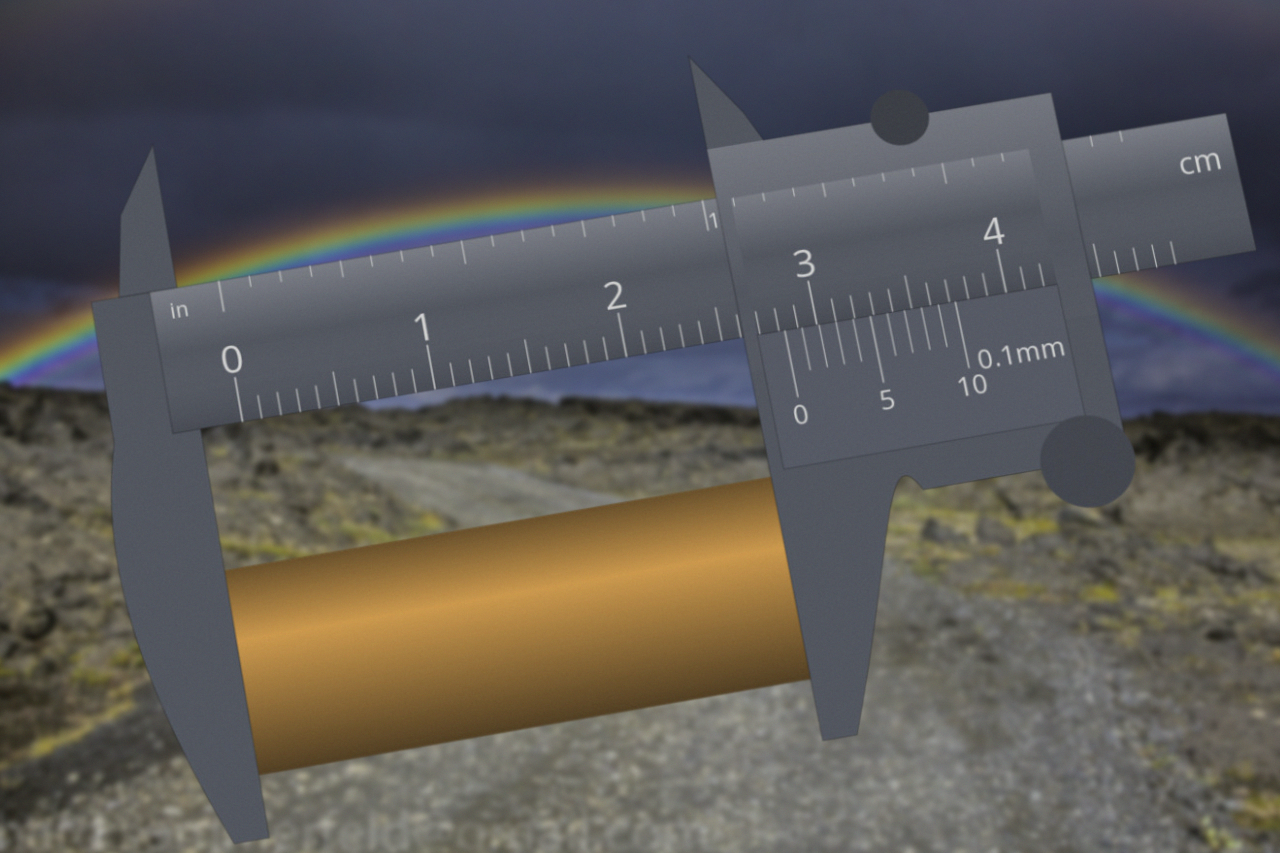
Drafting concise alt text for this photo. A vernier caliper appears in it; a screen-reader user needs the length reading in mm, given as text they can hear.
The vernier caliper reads 28.3 mm
